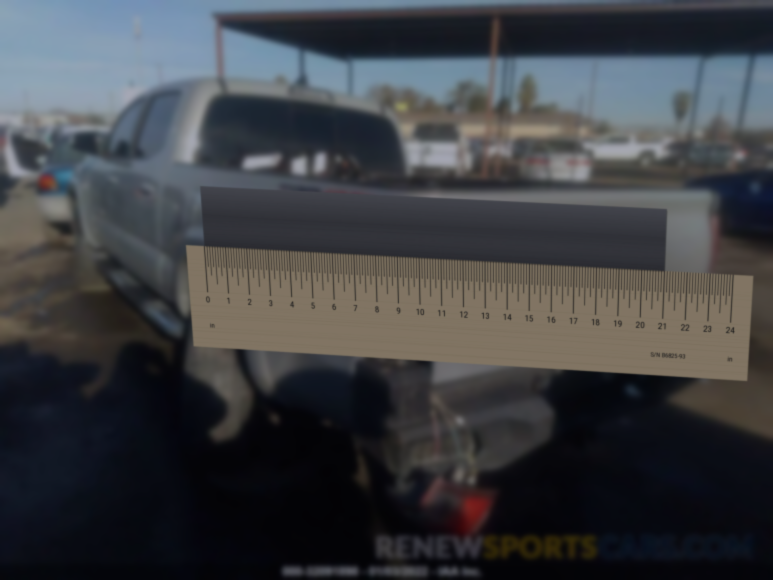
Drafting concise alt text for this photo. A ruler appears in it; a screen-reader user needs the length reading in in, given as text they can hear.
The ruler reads 21 in
